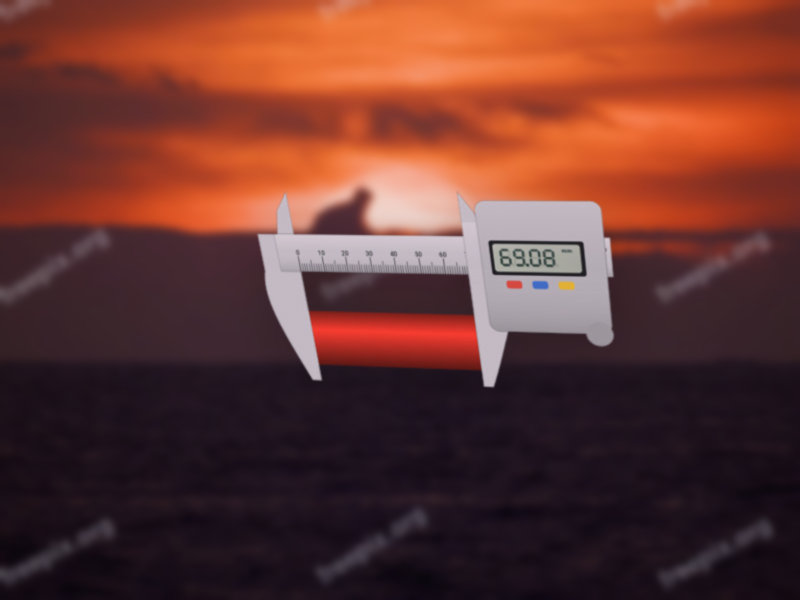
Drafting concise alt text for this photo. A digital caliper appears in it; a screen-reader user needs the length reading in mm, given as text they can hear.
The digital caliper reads 69.08 mm
